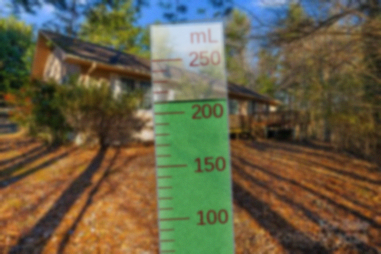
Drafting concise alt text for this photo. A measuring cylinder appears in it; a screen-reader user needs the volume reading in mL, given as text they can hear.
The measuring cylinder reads 210 mL
